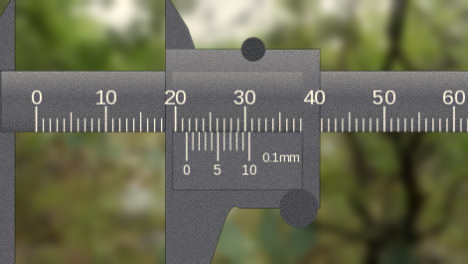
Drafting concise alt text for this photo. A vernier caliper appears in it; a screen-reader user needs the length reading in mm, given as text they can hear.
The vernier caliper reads 21.6 mm
